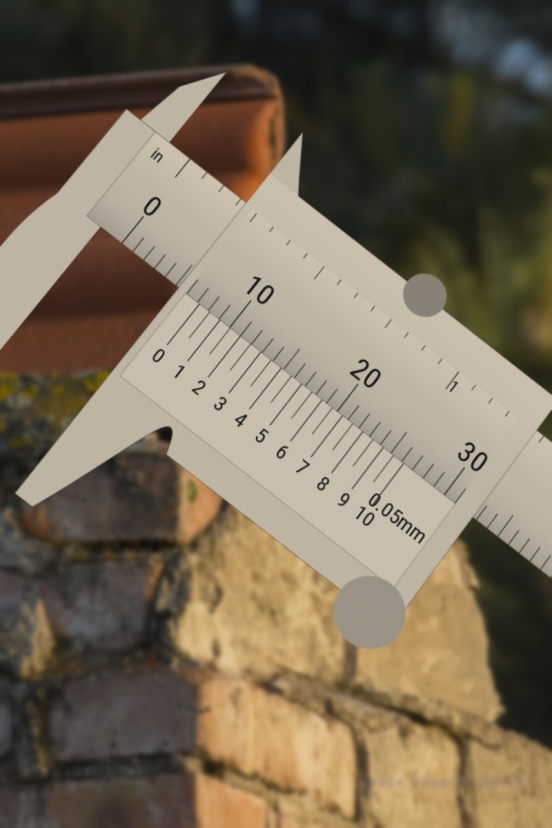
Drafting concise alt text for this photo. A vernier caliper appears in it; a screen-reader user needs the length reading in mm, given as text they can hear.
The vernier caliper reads 7.2 mm
